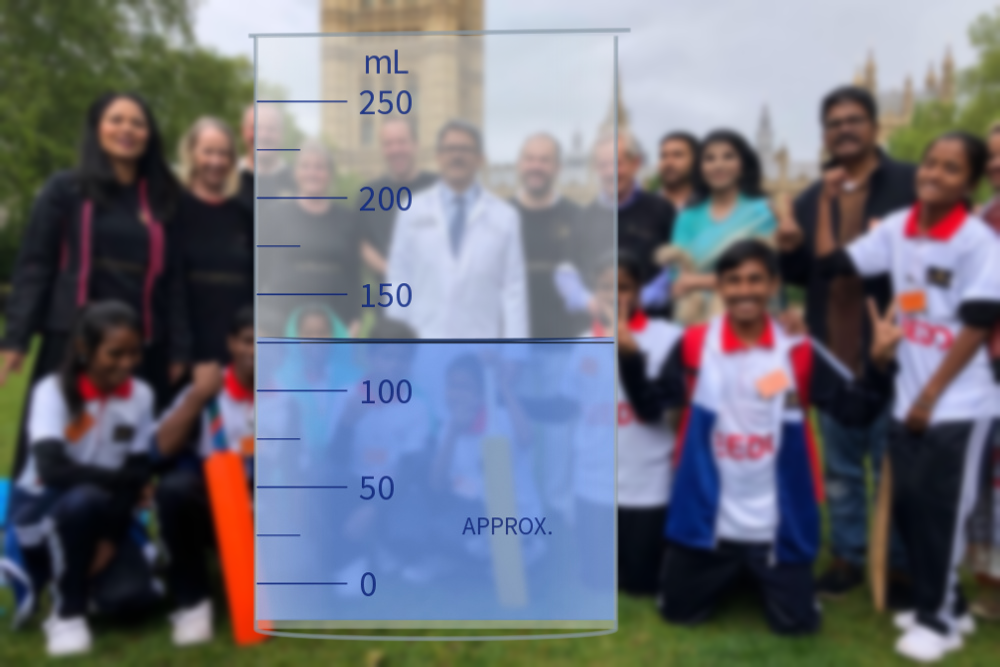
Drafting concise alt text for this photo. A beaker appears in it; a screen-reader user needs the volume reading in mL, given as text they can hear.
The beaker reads 125 mL
